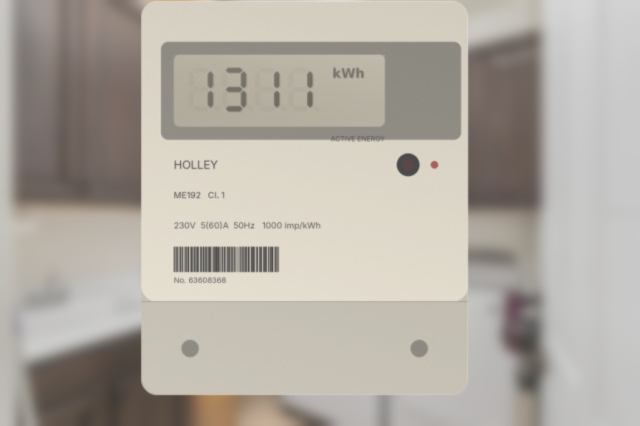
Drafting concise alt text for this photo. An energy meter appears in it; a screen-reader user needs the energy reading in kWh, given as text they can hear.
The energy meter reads 1311 kWh
